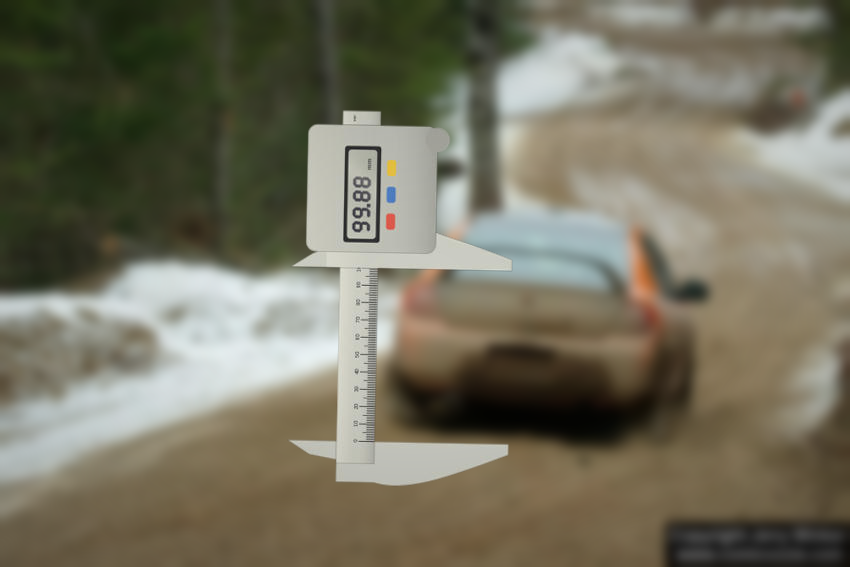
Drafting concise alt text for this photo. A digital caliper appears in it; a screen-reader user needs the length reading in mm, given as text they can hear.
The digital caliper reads 99.88 mm
